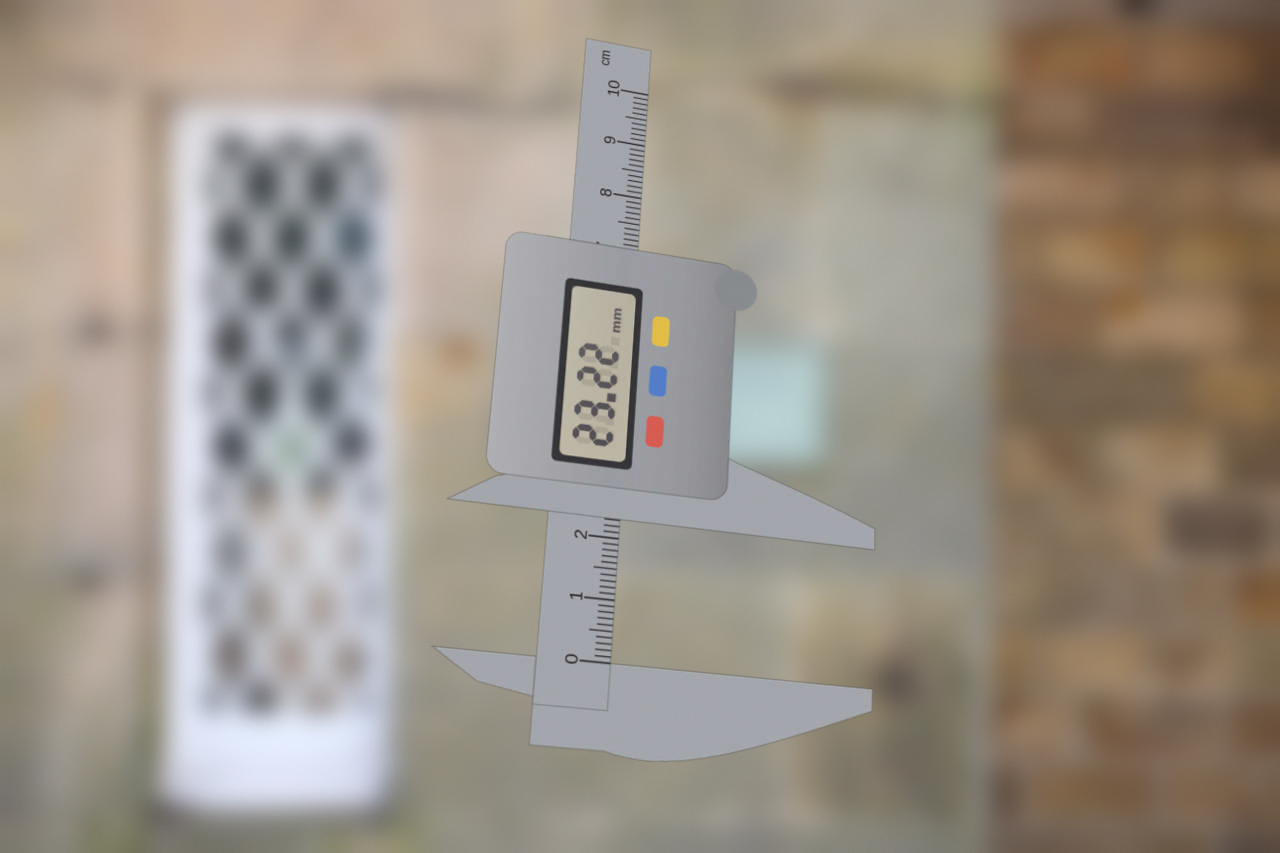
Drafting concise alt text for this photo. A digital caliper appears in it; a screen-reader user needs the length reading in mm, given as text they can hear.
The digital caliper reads 23.22 mm
